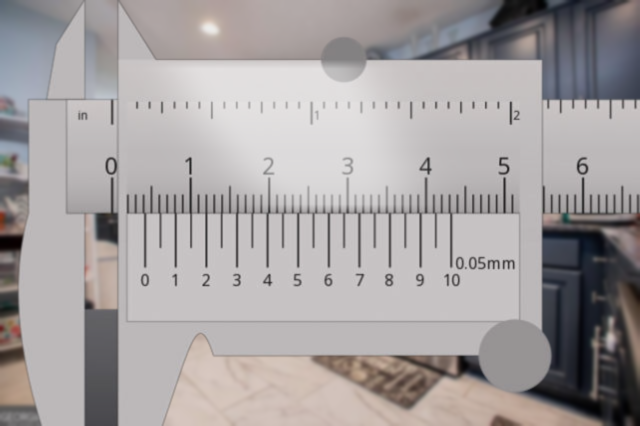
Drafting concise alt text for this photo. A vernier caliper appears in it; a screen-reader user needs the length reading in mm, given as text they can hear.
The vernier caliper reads 4.2 mm
